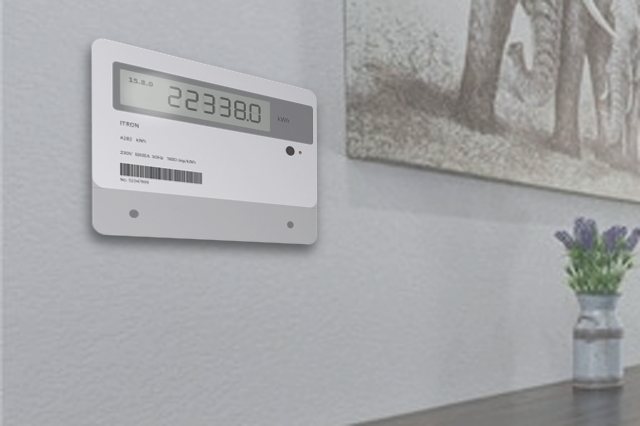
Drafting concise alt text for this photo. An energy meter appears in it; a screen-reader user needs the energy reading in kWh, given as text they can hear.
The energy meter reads 22338.0 kWh
